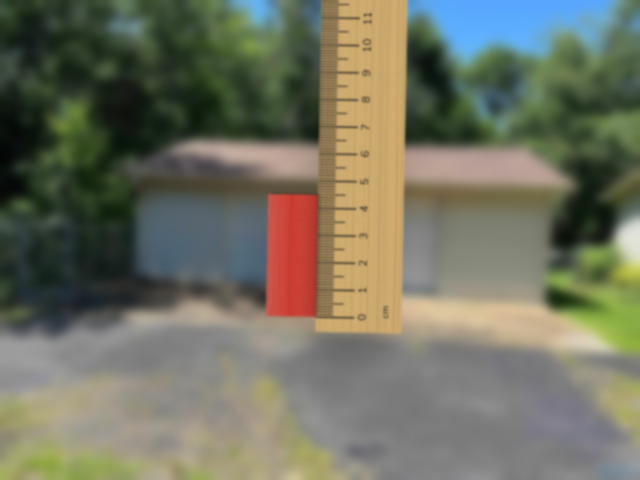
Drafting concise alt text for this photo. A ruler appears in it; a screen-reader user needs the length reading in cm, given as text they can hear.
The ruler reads 4.5 cm
